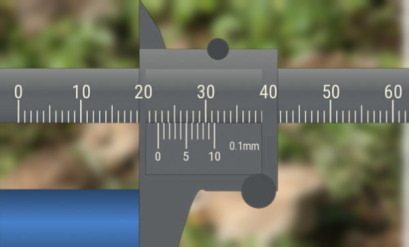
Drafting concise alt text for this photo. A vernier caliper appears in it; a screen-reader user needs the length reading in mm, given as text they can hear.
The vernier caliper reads 22.4 mm
